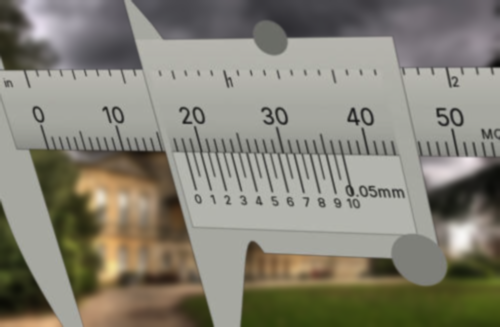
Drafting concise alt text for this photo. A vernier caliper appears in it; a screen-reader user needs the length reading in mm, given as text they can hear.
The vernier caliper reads 18.0 mm
